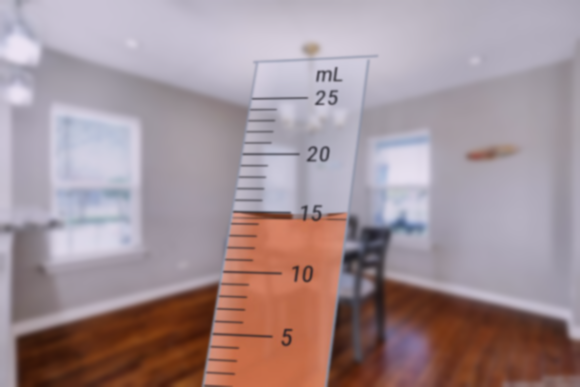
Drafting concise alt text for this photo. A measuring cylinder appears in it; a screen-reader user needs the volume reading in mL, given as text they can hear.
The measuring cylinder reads 14.5 mL
